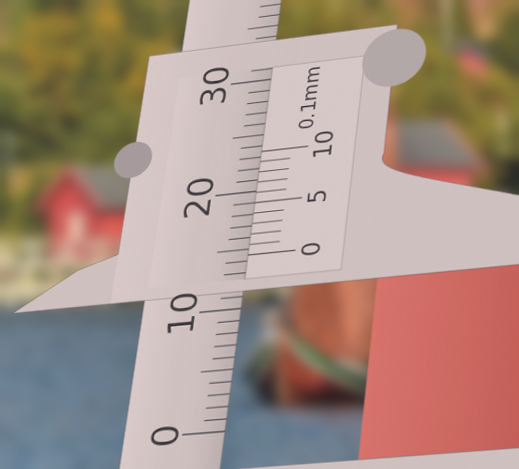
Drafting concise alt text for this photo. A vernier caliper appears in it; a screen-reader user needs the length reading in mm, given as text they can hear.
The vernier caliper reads 14.5 mm
